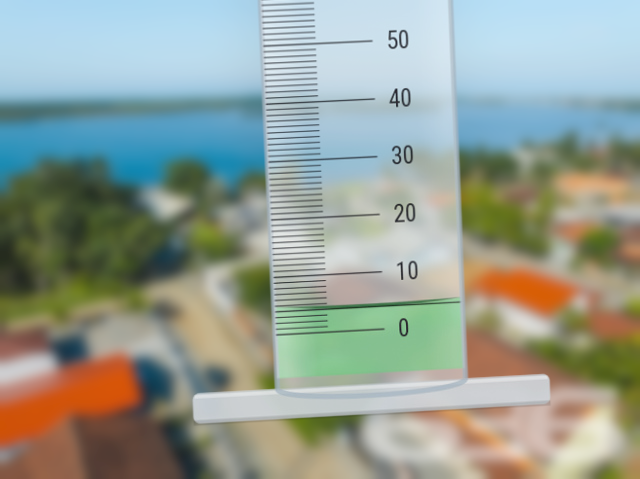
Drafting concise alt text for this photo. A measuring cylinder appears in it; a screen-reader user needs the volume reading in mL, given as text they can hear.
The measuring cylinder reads 4 mL
